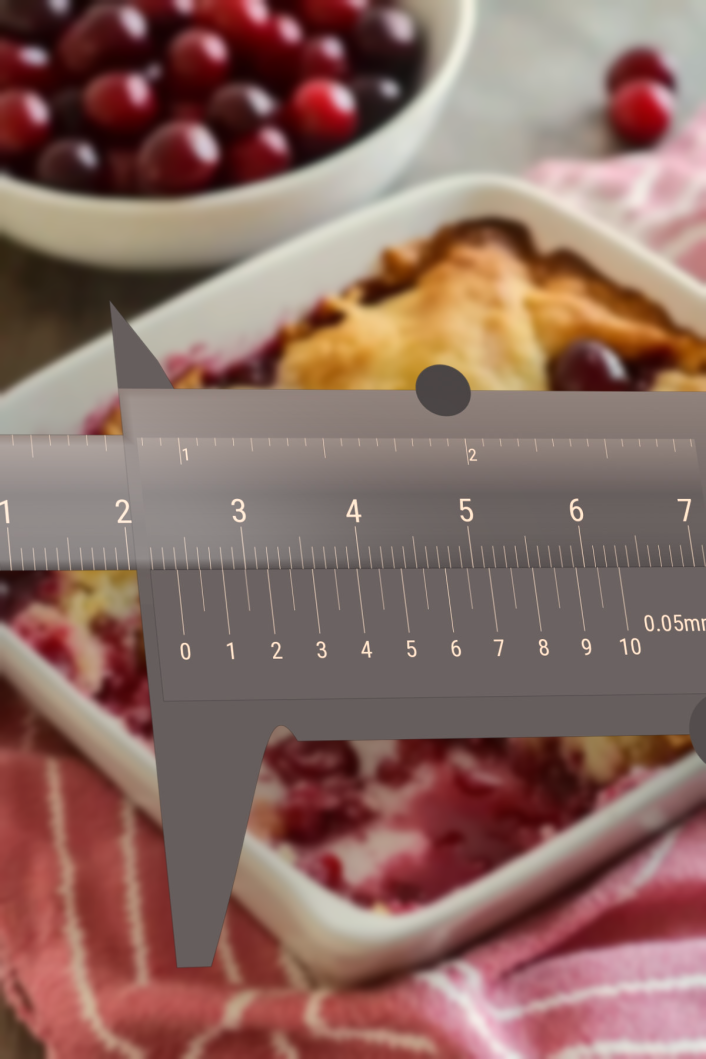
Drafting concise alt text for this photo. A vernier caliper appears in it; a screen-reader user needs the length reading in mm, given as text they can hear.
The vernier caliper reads 24.1 mm
